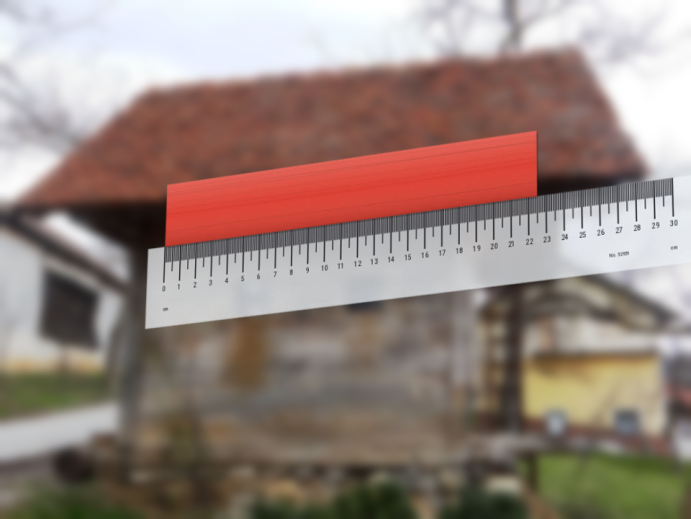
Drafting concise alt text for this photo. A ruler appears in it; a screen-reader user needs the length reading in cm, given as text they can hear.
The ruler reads 22.5 cm
